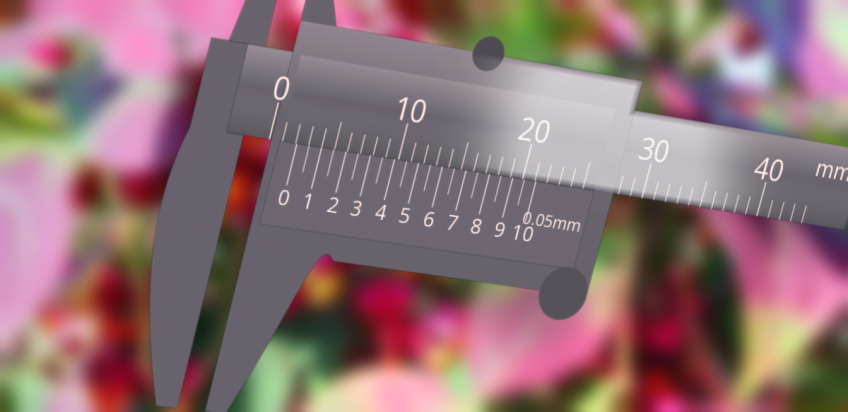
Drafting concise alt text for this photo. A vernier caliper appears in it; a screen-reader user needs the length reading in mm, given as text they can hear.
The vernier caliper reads 2.1 mm
